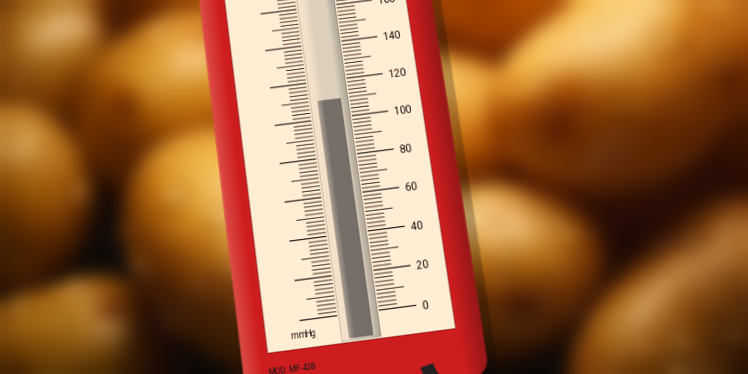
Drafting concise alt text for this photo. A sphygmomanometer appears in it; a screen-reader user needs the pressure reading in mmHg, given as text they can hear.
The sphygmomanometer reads 110 mmHg
